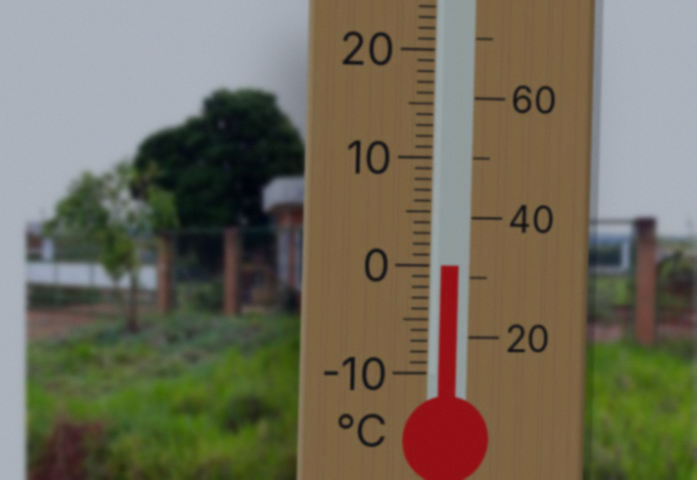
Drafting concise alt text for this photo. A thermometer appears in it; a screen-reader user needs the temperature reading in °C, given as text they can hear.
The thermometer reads 0 °C
